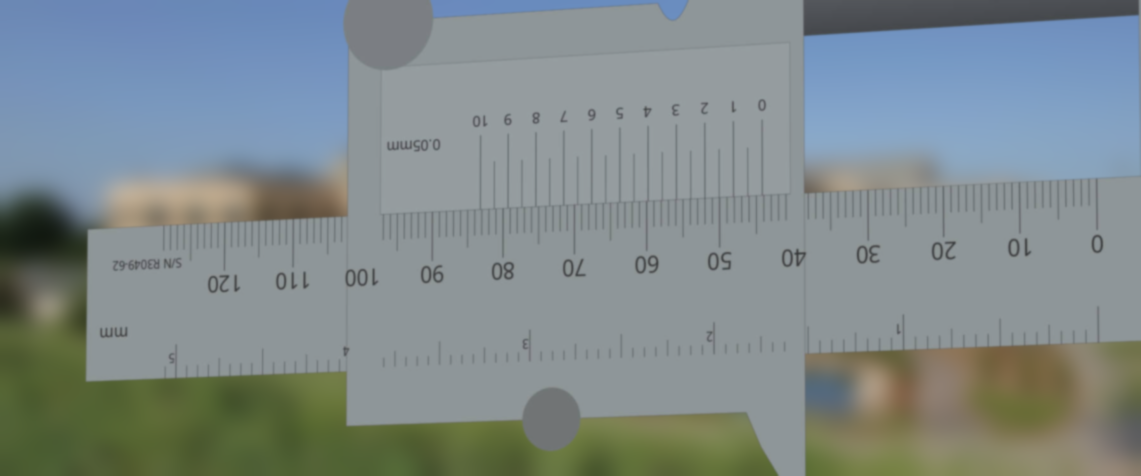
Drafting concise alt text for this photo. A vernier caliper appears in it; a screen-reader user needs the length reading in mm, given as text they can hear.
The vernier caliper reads 44.2 mm
